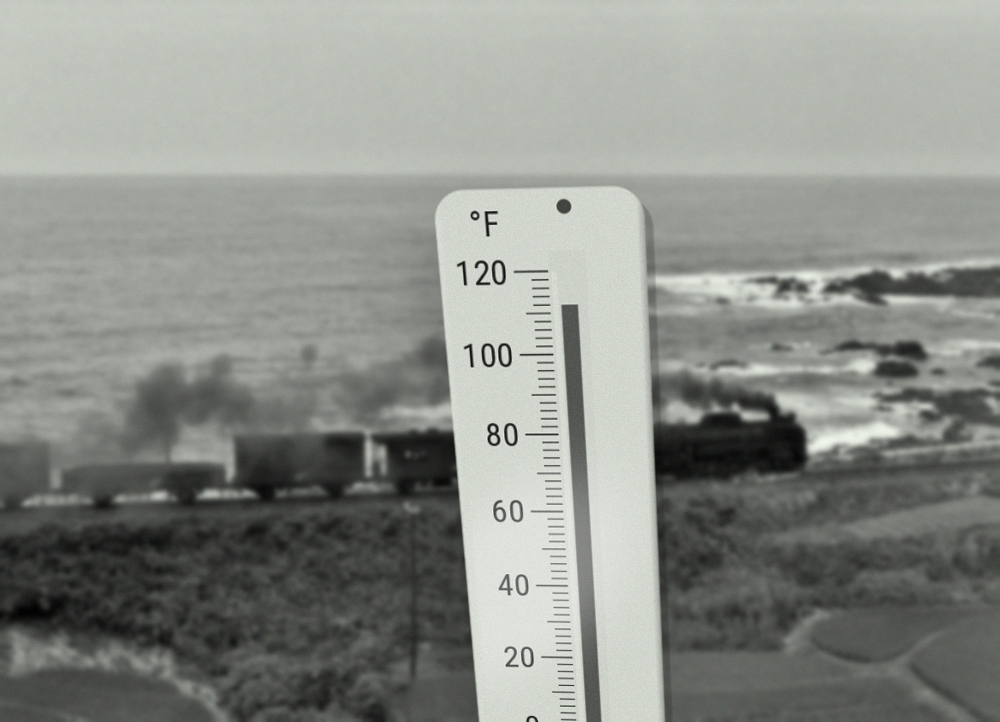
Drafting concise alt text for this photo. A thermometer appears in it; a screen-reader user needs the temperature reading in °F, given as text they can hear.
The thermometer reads 112 °F
